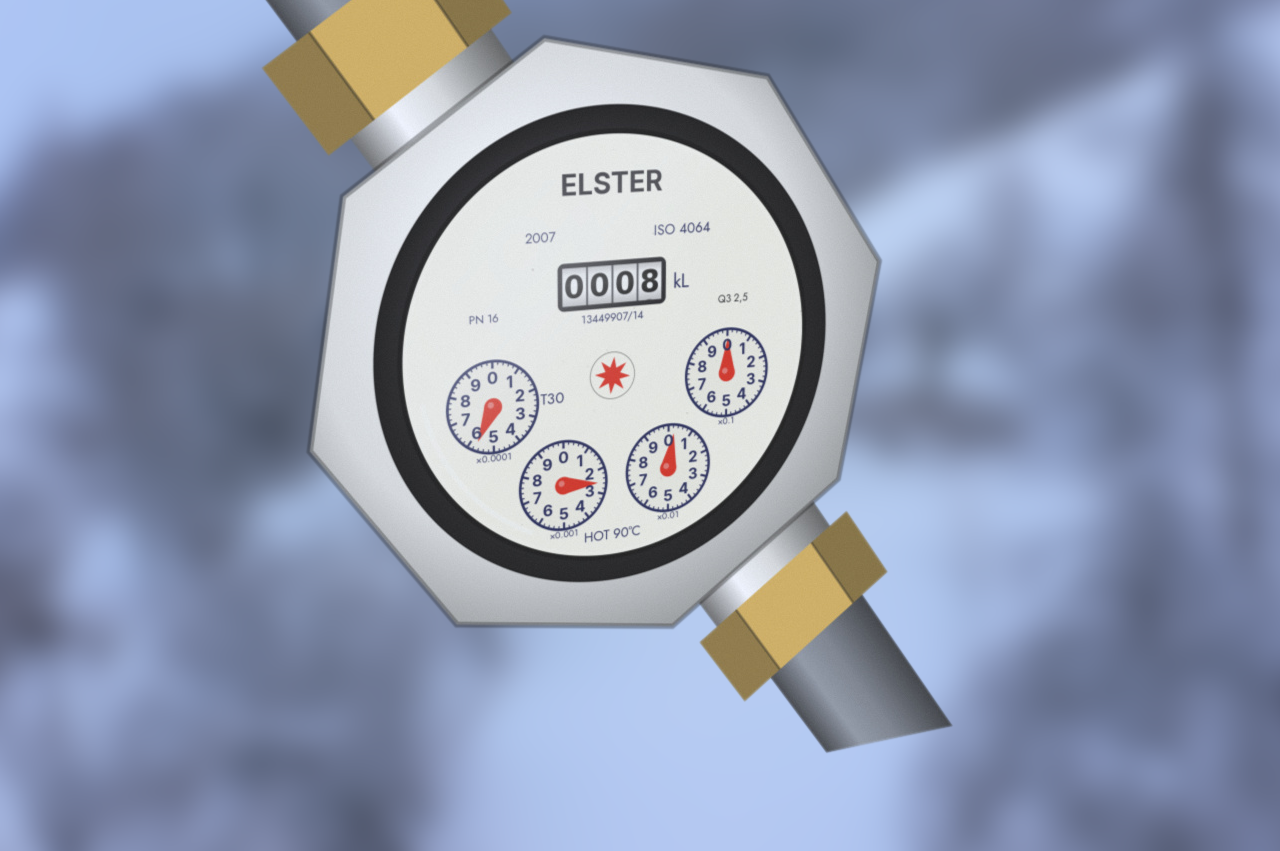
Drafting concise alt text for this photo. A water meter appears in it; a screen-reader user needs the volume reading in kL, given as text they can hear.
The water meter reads 8.0025 kL
